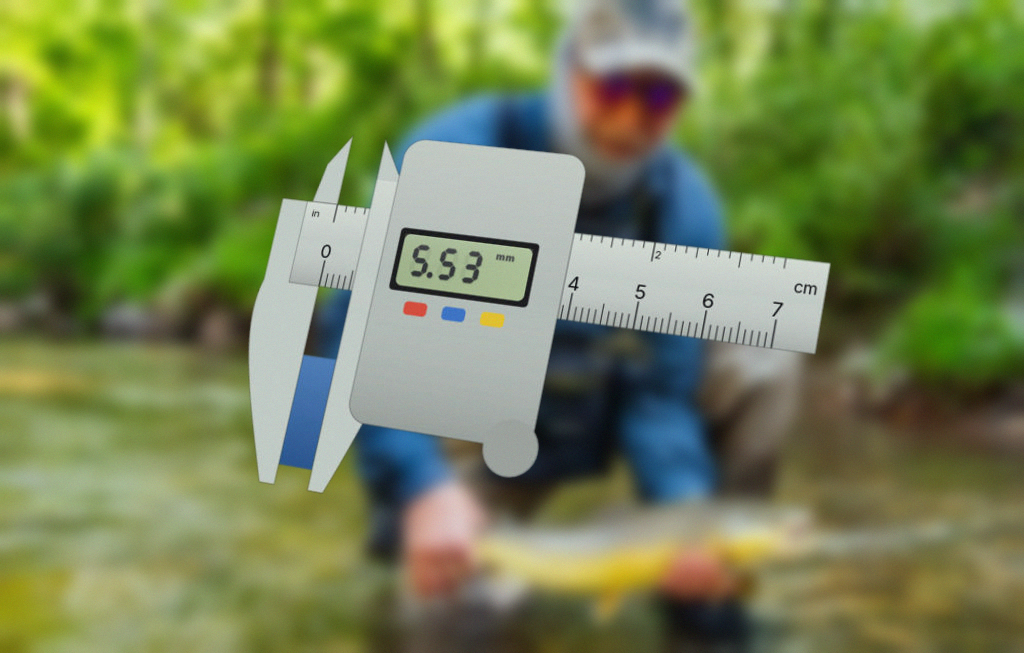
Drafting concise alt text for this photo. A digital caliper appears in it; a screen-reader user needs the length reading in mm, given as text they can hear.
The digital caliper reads 5.53 mm
